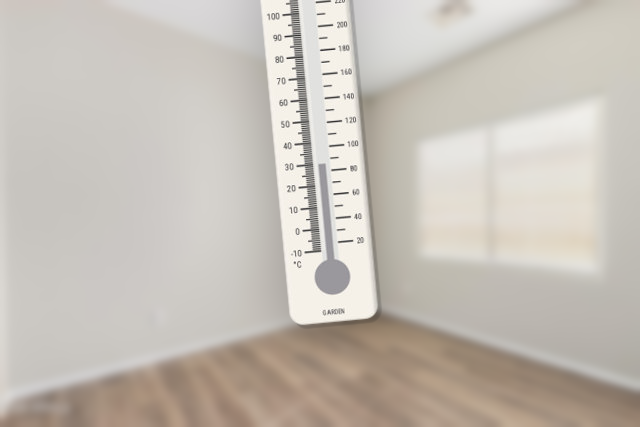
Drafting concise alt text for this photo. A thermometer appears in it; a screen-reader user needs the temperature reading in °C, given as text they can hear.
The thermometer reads 30 °C
